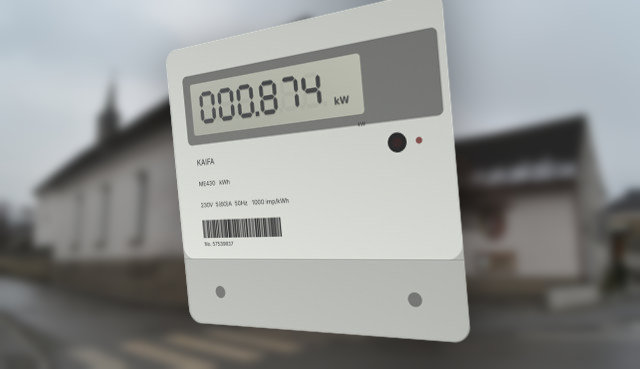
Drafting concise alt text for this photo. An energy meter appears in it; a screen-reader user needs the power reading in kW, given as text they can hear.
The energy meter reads 0.874 kW
